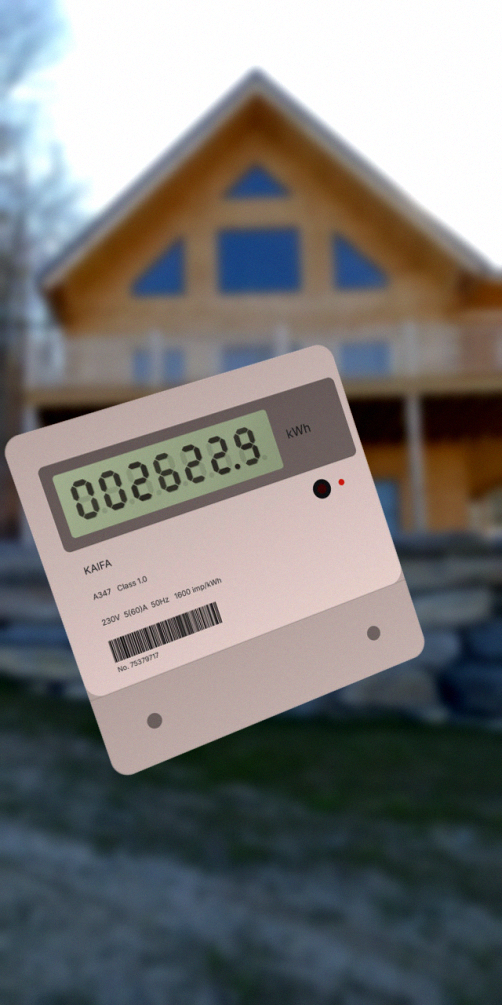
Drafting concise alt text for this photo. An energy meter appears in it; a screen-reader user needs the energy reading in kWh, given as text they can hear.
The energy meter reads 2622.9 kWh
